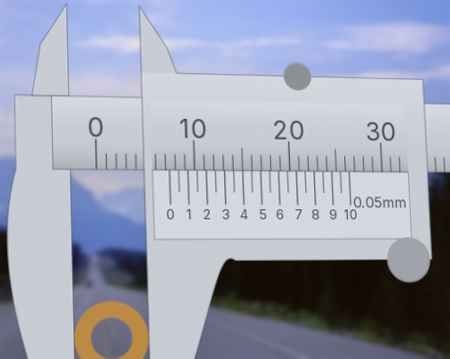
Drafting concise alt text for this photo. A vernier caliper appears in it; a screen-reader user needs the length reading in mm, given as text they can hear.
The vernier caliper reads 7.4 mm
